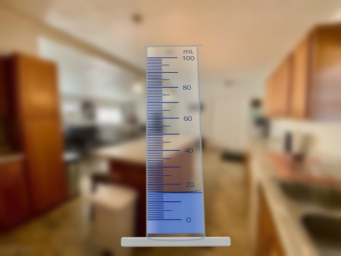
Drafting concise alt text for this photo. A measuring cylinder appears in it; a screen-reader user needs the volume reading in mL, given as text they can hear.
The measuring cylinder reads 15 mL
